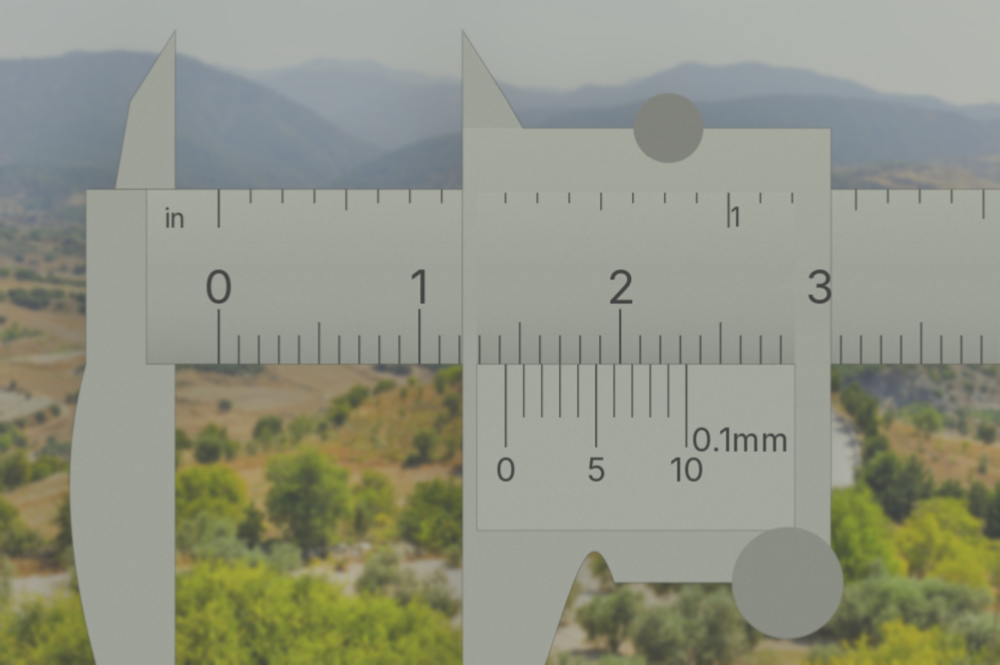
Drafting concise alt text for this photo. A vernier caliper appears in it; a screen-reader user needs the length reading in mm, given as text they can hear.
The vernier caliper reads 14.3 mm
